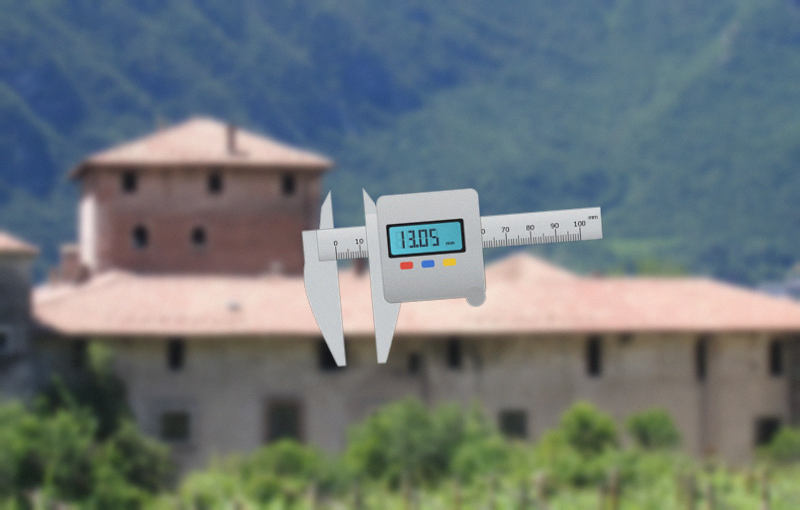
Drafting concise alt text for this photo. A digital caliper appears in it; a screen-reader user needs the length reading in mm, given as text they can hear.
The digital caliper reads 13.05 mm
